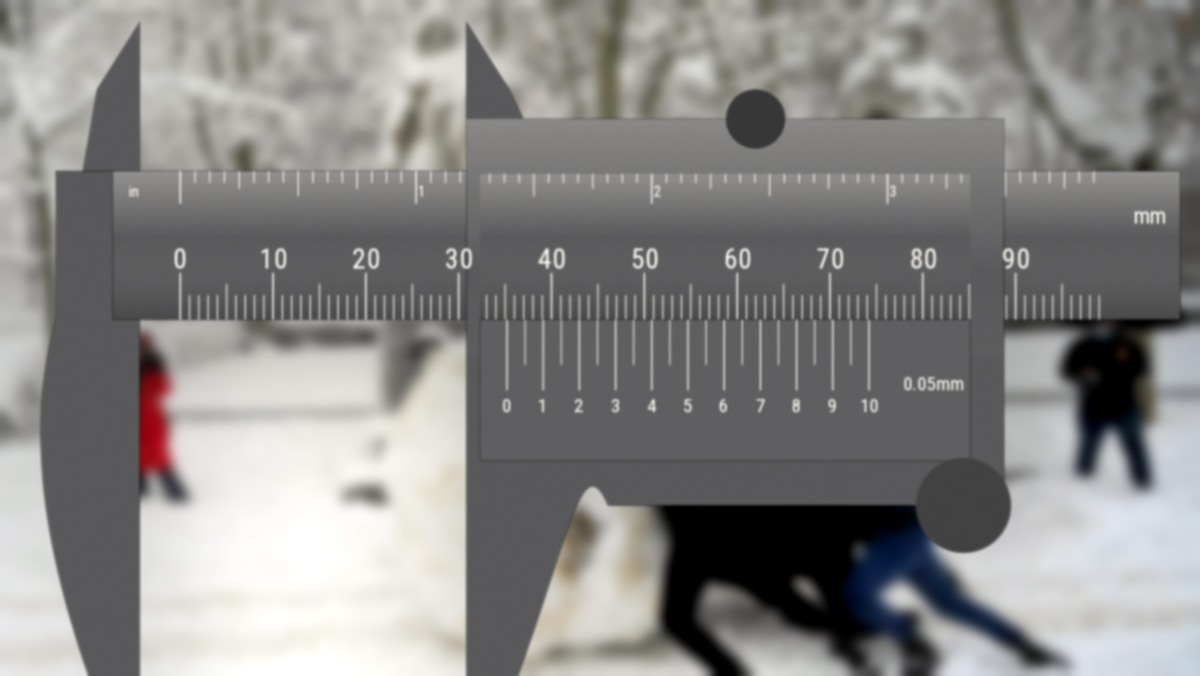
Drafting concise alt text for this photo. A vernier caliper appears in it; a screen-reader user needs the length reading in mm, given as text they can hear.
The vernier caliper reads 35.2 mm
